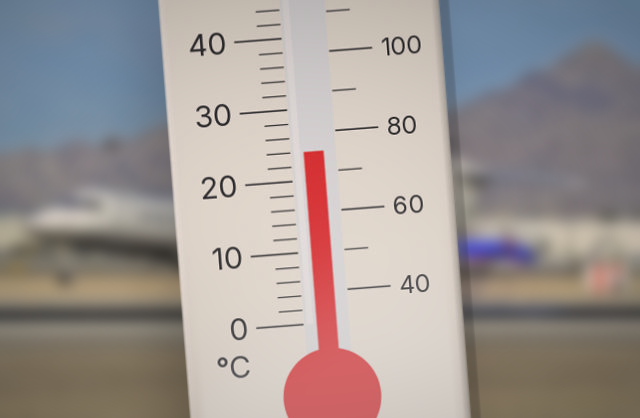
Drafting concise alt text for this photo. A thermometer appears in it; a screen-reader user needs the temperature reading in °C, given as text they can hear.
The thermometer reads 24 °C
